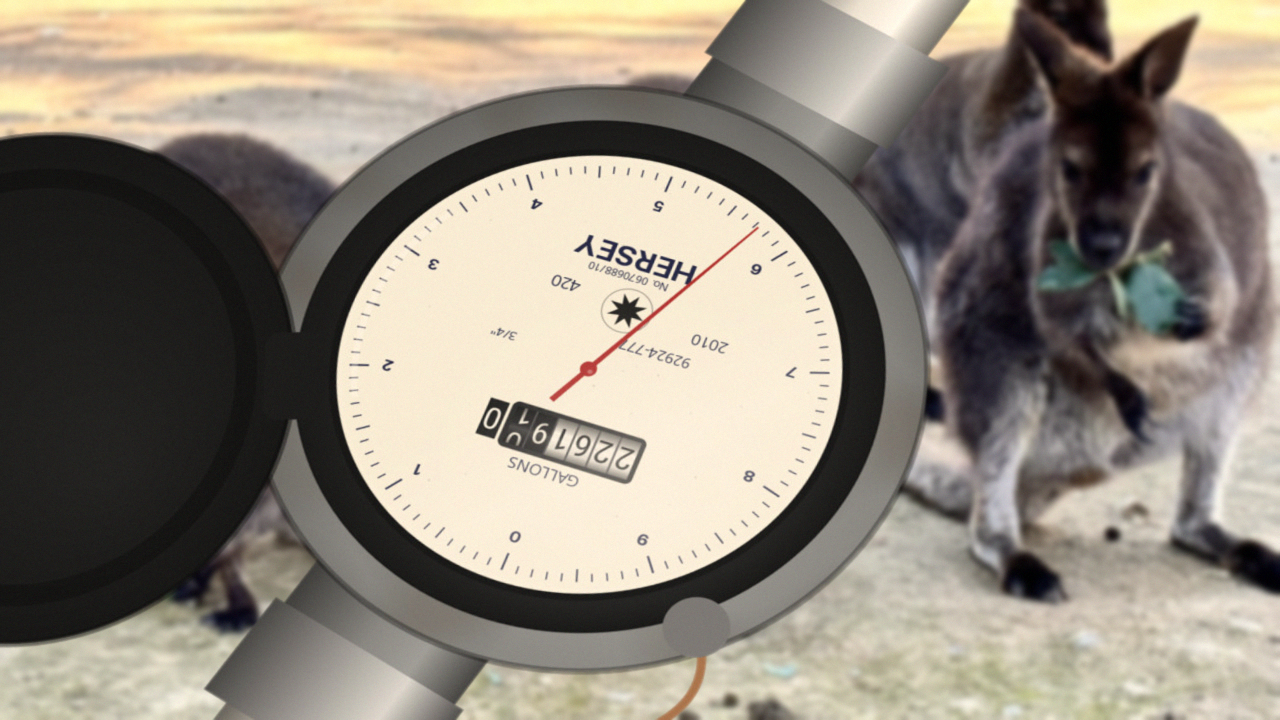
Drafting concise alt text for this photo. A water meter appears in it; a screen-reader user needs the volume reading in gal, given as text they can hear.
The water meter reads 2261905.7 gal
